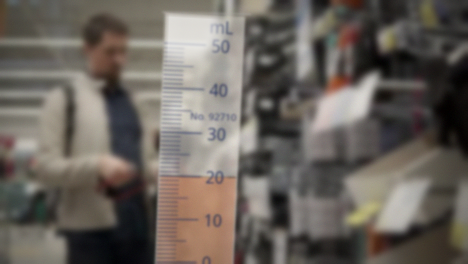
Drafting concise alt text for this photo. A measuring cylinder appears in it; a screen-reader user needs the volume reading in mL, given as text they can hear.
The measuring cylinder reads 20 mL
